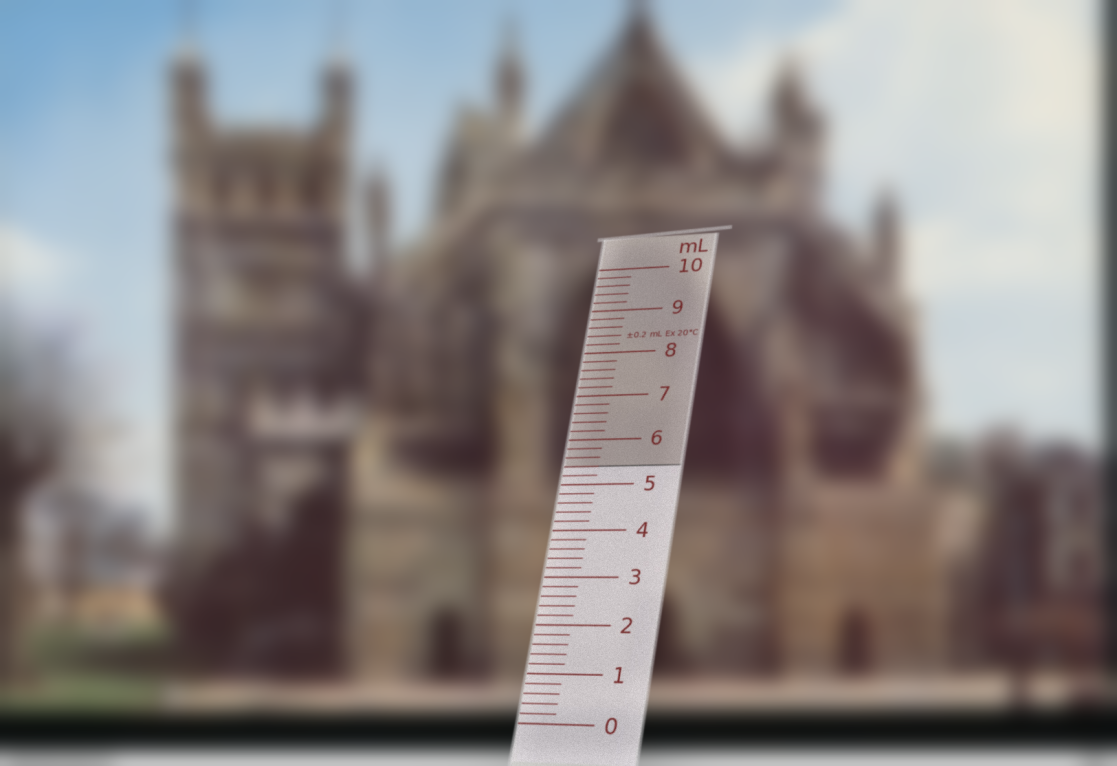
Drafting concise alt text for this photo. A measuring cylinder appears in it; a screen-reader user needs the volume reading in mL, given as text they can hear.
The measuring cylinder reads 5.4 mL
